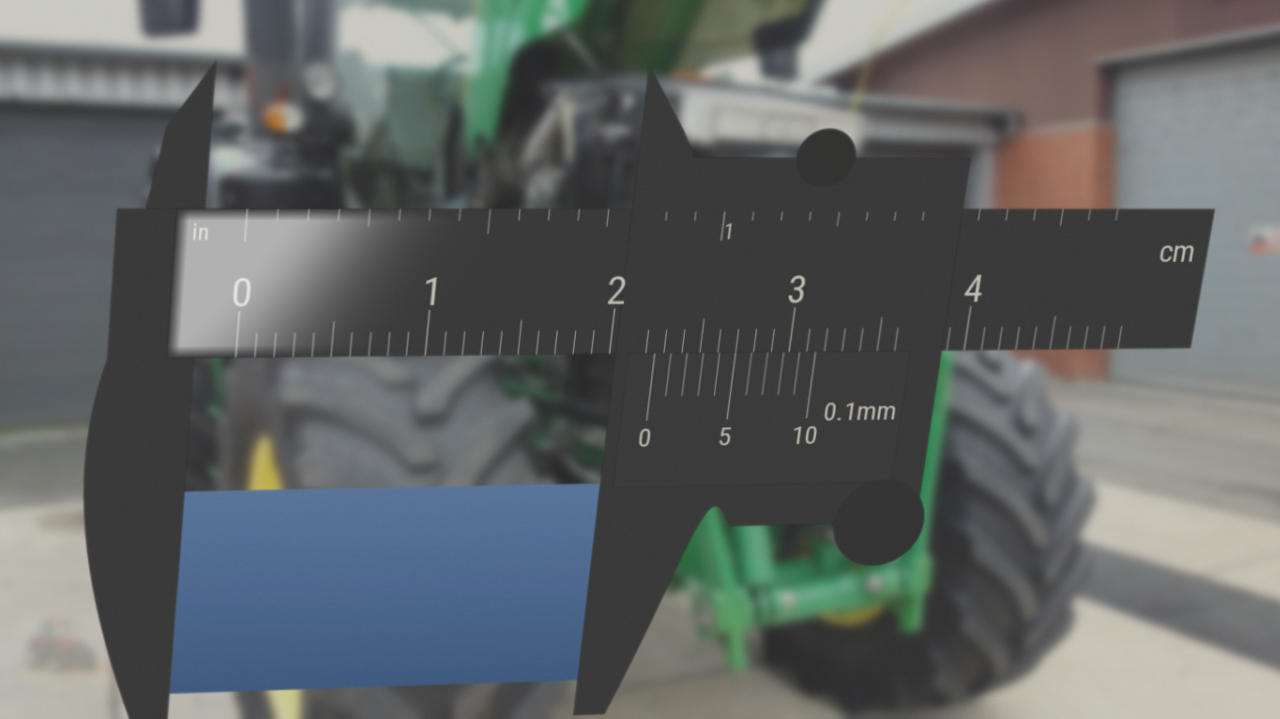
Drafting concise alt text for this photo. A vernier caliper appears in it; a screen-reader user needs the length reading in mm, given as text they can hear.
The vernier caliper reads 22.5 mm
